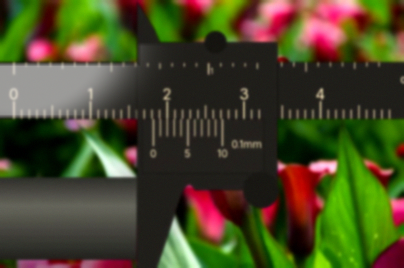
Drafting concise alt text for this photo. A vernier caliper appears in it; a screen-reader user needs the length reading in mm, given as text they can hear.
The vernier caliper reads 18.2 mm
